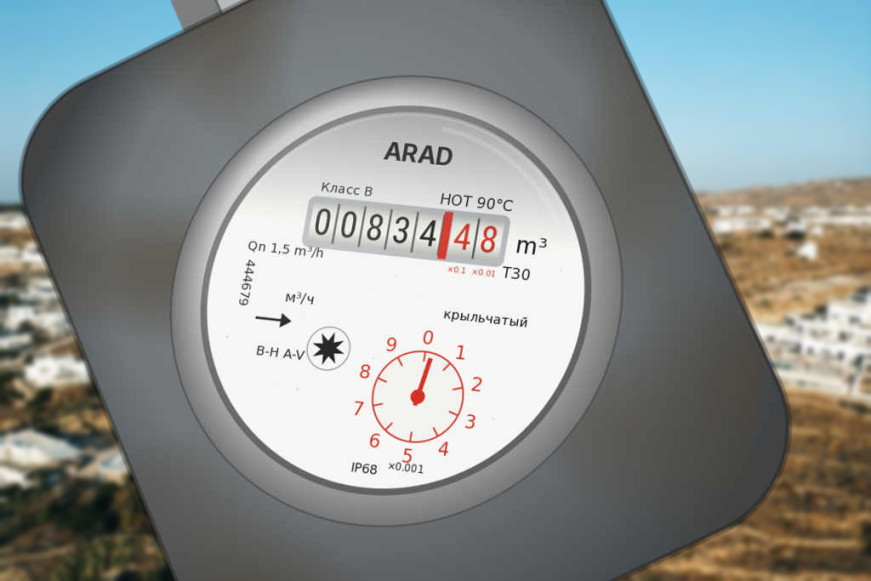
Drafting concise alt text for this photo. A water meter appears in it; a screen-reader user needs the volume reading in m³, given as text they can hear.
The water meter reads 834.480 m³
